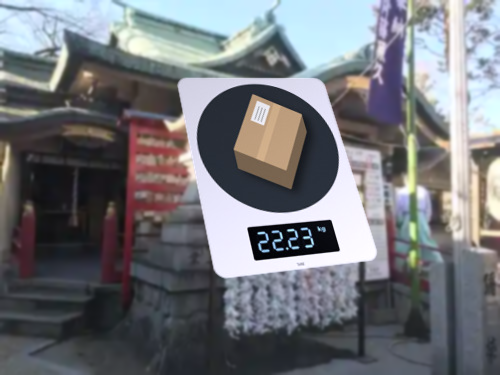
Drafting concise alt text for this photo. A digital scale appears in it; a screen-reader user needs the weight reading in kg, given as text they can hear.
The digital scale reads 22.23 kg
